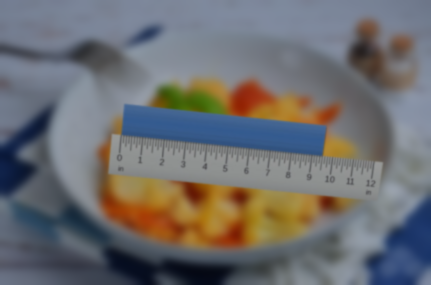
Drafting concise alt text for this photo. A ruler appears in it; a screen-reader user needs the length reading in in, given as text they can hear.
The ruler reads 9.5 in
